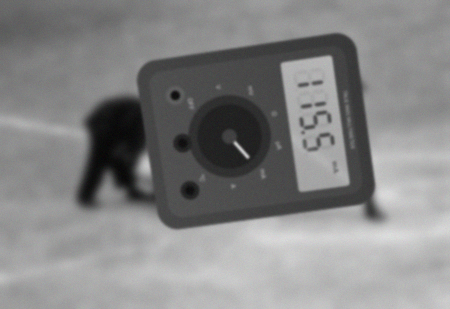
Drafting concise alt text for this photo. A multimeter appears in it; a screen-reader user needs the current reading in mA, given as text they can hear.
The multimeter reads 115.5 mA
